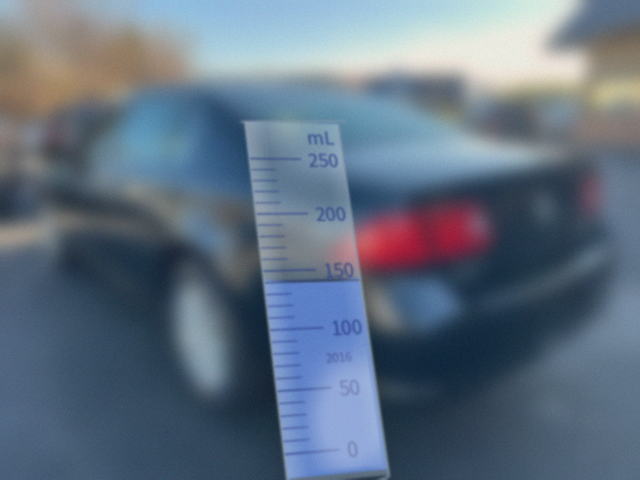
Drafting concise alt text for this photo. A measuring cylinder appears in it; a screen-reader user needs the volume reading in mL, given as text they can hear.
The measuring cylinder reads 140 mL
